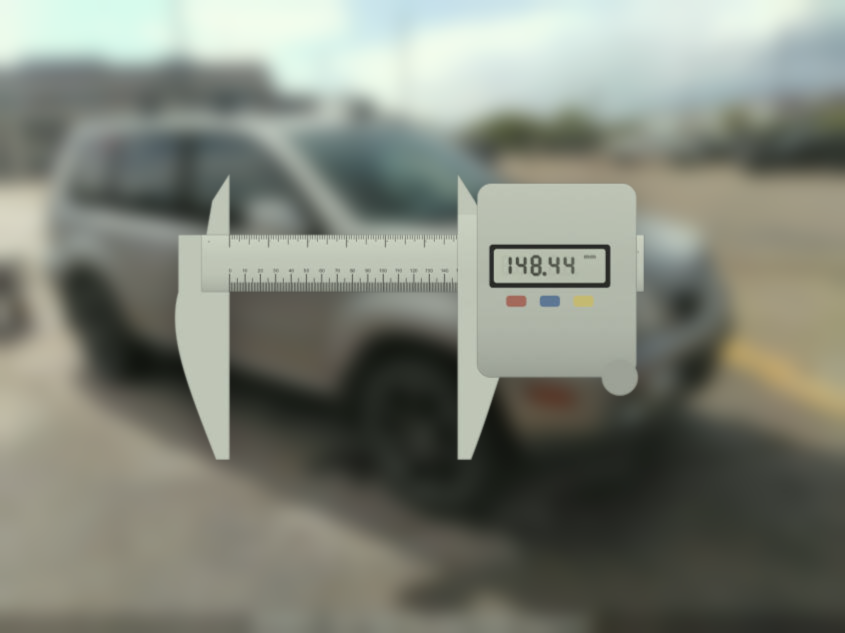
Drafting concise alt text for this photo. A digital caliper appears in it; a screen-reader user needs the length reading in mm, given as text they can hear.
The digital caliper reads 148.44 mm
